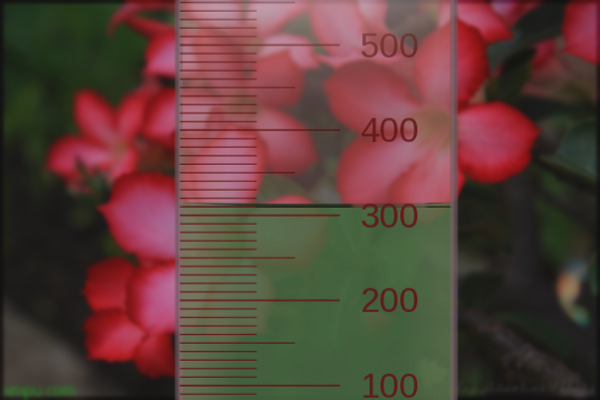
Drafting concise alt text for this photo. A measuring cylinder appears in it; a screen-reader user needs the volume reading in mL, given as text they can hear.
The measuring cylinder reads 310 mL
